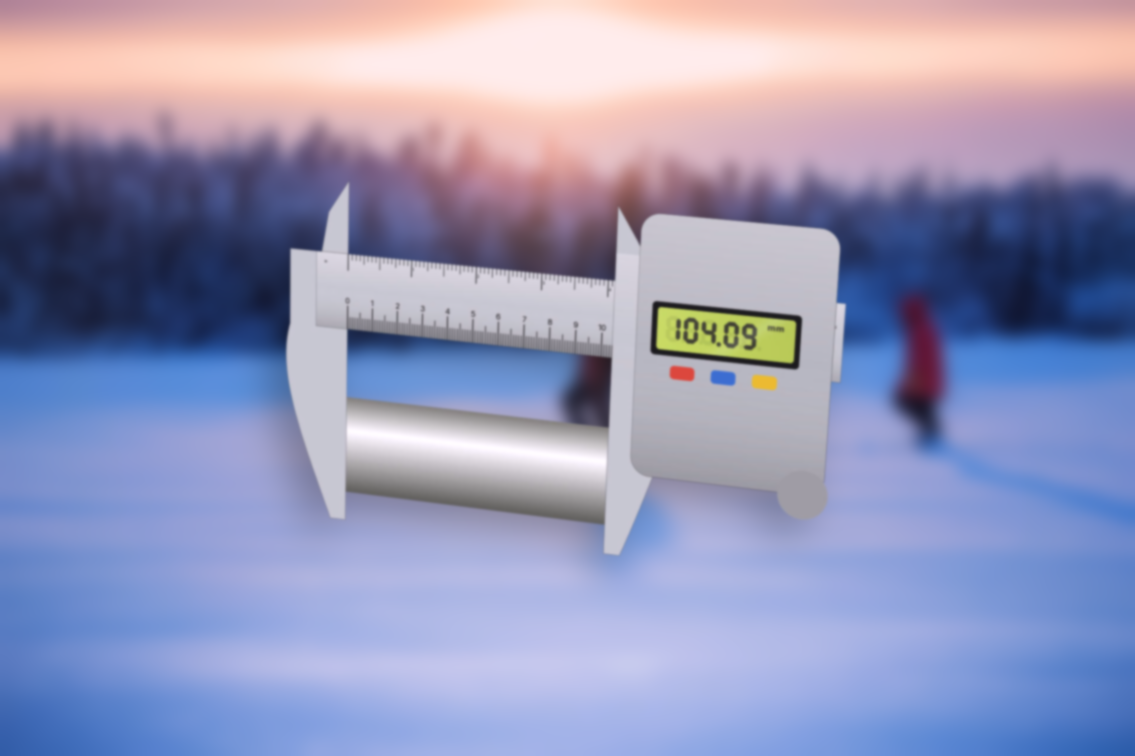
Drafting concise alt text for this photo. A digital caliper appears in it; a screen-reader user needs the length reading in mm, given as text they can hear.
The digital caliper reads 104.09 mm
